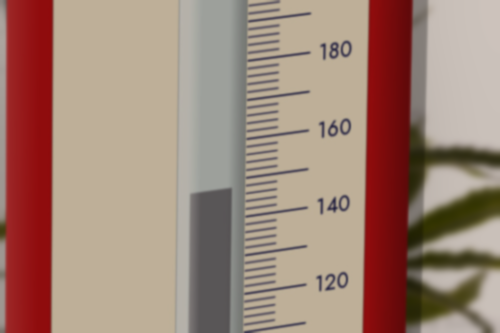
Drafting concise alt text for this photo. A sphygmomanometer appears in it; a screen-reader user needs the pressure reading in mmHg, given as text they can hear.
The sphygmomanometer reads 148 mmHg
